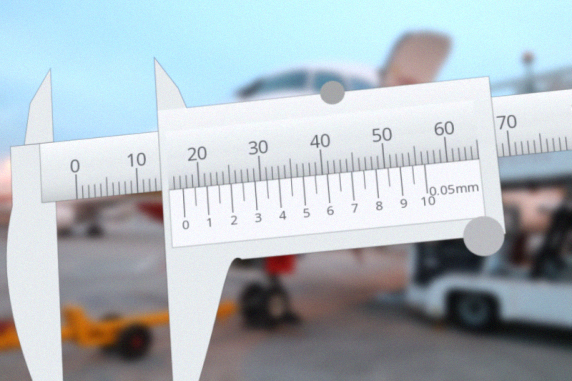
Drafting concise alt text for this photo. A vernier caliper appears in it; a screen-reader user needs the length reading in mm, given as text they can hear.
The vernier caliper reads 17.4 mm
